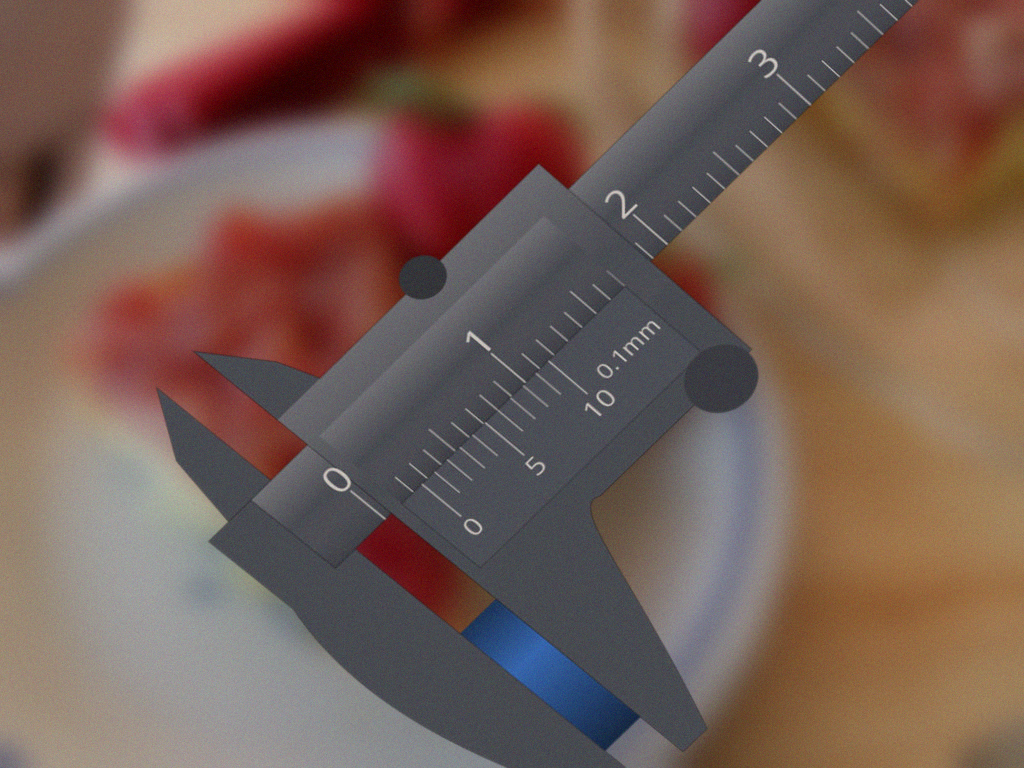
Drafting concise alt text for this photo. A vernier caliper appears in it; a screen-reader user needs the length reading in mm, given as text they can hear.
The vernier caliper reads 2.6 mm
